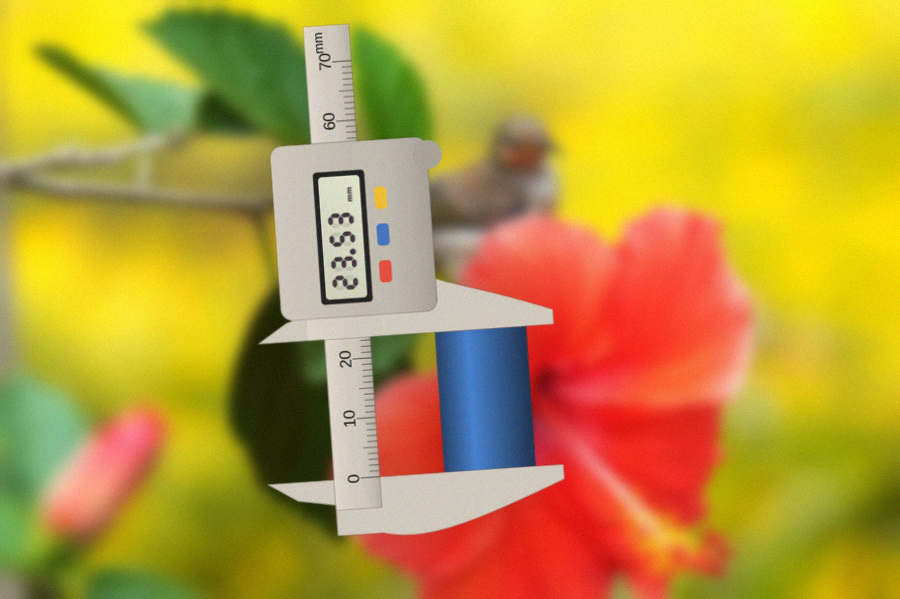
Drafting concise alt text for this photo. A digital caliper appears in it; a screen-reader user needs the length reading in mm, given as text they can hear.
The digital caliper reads 23.53 mm
